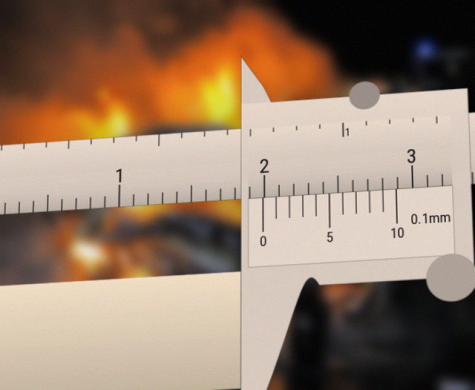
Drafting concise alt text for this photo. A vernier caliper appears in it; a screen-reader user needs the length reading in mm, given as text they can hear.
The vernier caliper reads 19.9 mm
